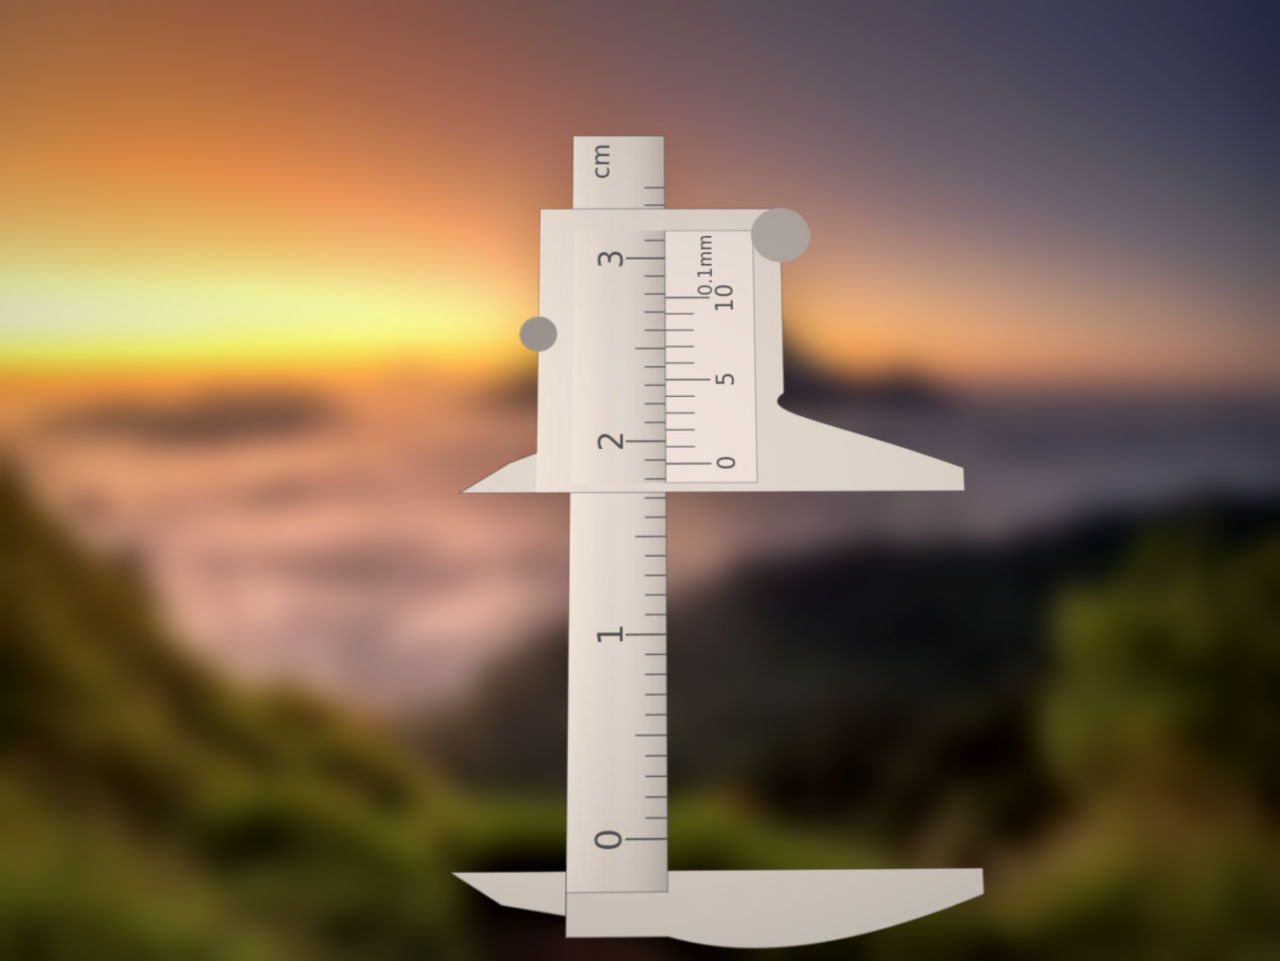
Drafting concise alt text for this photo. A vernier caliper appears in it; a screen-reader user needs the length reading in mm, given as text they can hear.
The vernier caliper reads 18.8 mm
